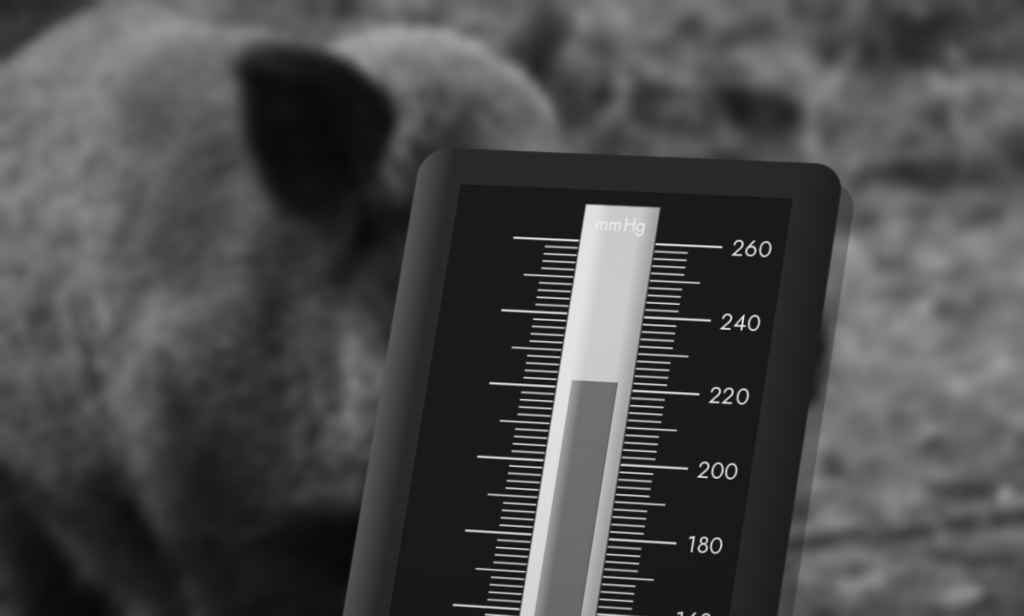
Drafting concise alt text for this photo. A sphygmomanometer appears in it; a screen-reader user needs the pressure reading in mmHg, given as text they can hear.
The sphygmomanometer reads 222 mmHg
